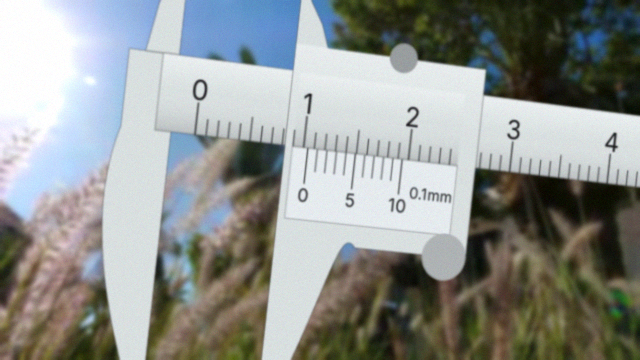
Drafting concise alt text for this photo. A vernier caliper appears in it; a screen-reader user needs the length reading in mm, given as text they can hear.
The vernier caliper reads 10.4 mm
